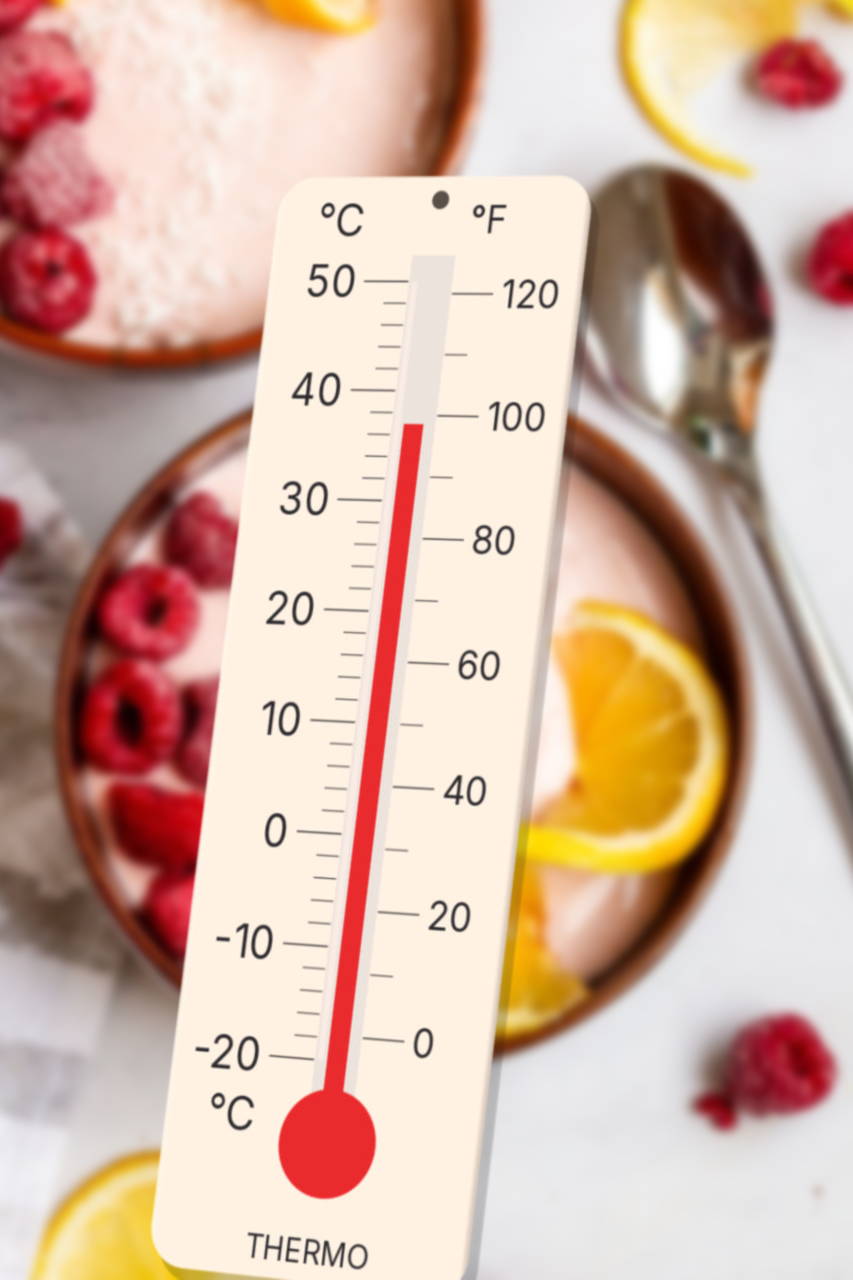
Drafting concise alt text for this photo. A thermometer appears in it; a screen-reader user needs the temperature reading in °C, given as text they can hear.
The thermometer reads 37 °C
